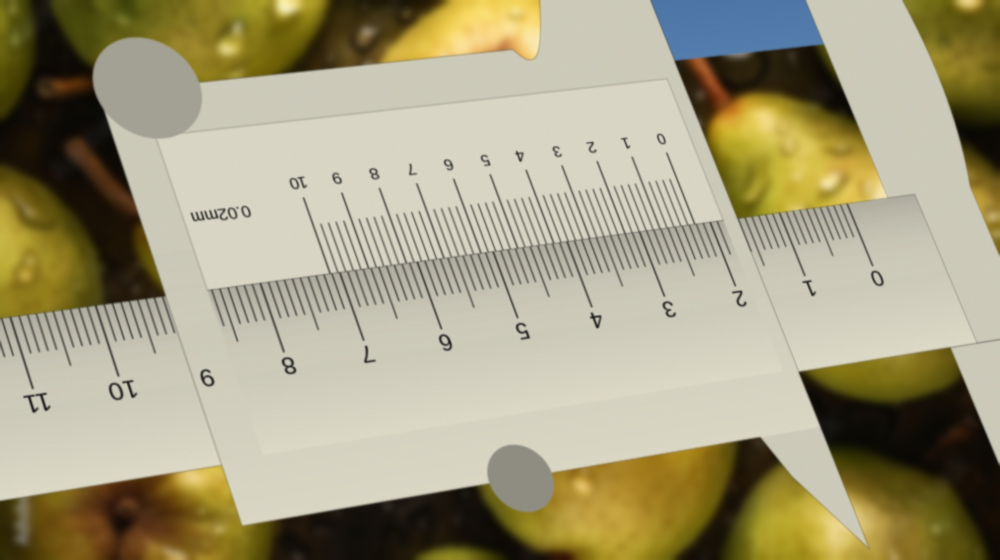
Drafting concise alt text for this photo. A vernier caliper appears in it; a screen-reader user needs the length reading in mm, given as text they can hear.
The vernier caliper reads 22.2 mm
